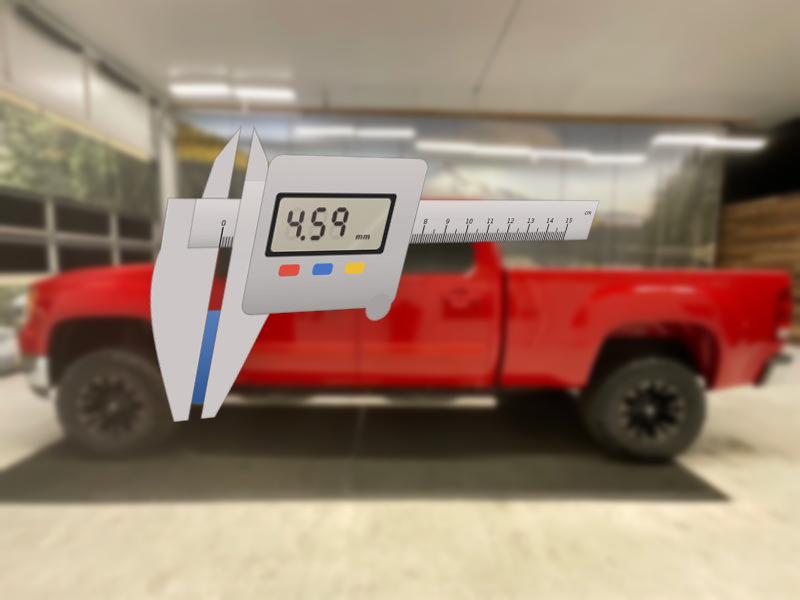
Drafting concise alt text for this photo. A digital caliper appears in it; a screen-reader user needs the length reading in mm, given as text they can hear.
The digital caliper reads 4.59 mm
